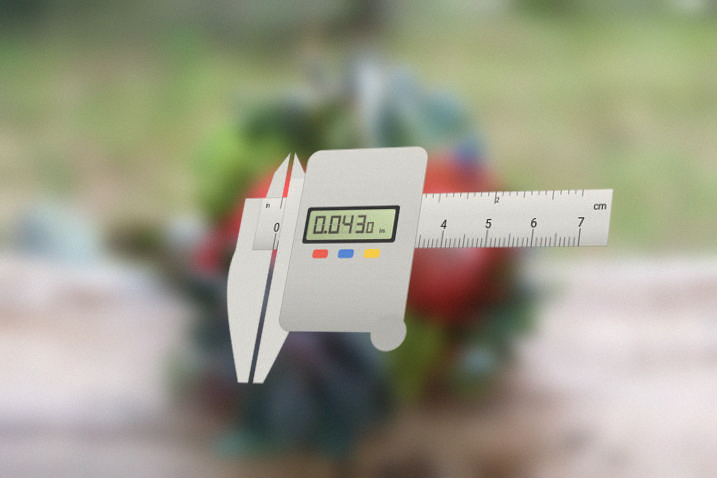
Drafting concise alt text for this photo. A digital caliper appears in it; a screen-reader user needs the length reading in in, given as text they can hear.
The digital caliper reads 0.0430 in
